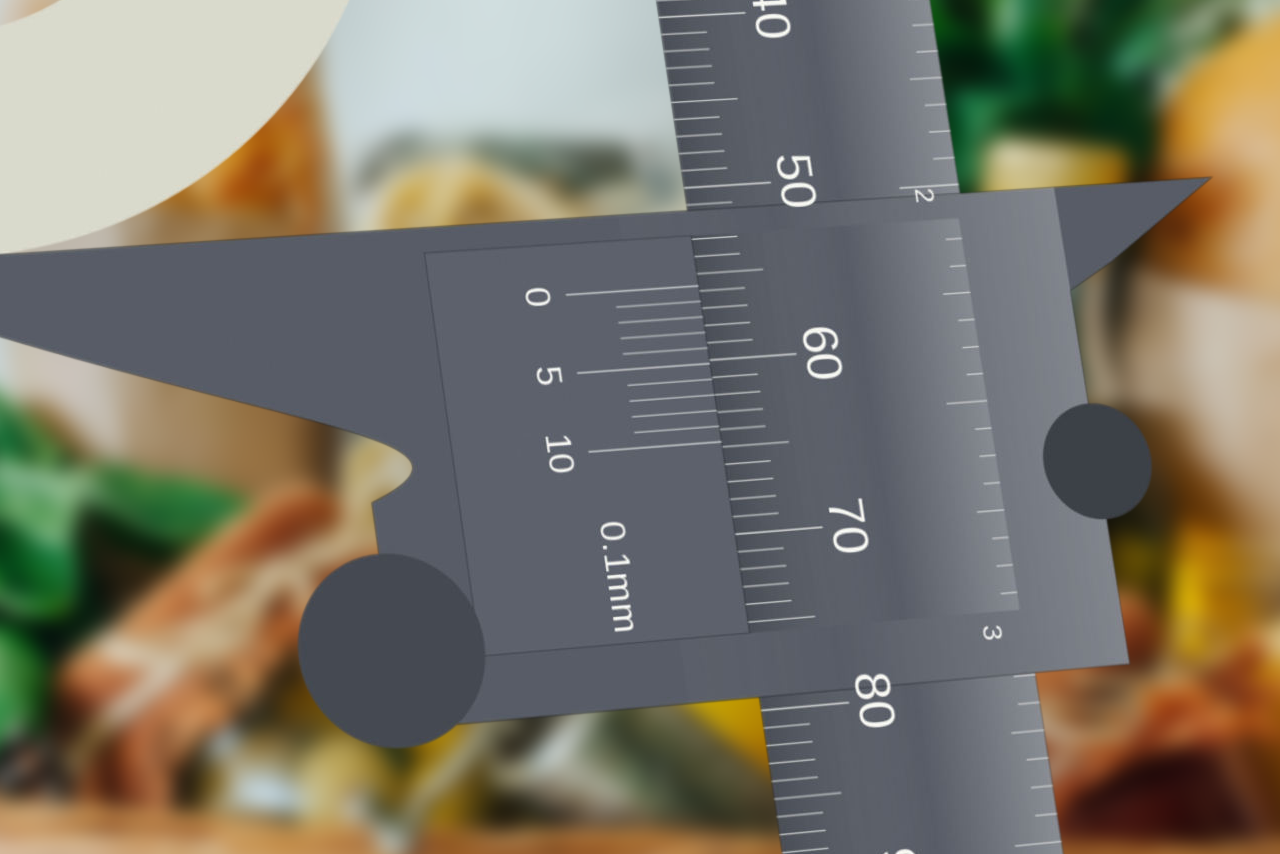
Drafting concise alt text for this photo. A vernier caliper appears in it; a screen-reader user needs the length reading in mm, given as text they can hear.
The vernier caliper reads 55.7 mm
